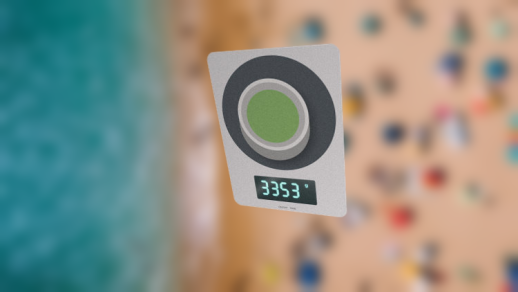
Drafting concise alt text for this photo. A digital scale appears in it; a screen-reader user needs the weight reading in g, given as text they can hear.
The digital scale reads 3353 g
